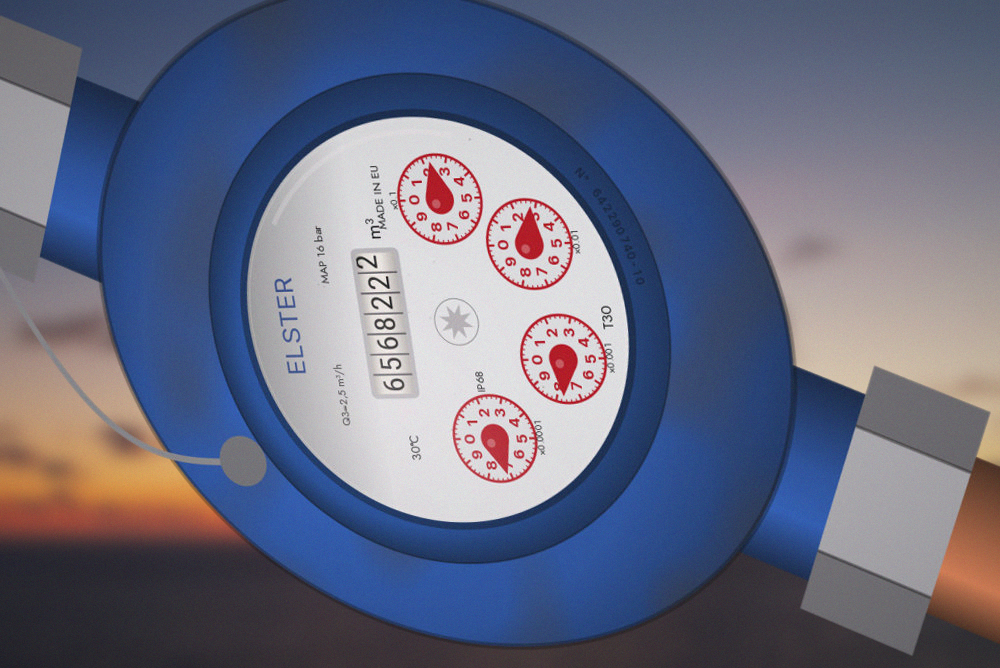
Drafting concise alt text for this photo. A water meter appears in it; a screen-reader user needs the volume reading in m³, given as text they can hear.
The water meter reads 6568222.2277 m³
